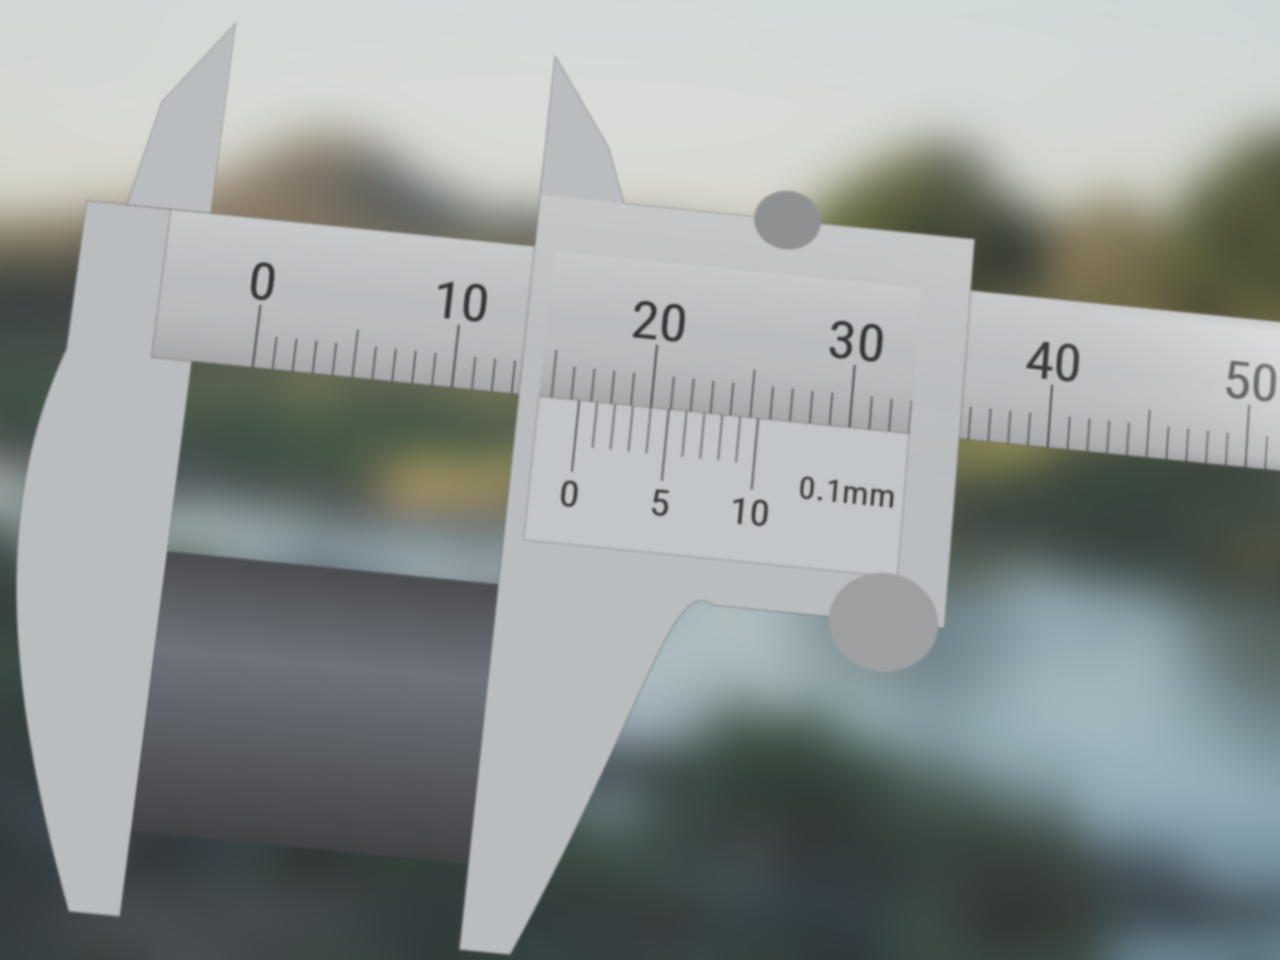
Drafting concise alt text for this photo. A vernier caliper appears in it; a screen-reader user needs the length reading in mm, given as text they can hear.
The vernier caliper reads 16.4 mm
